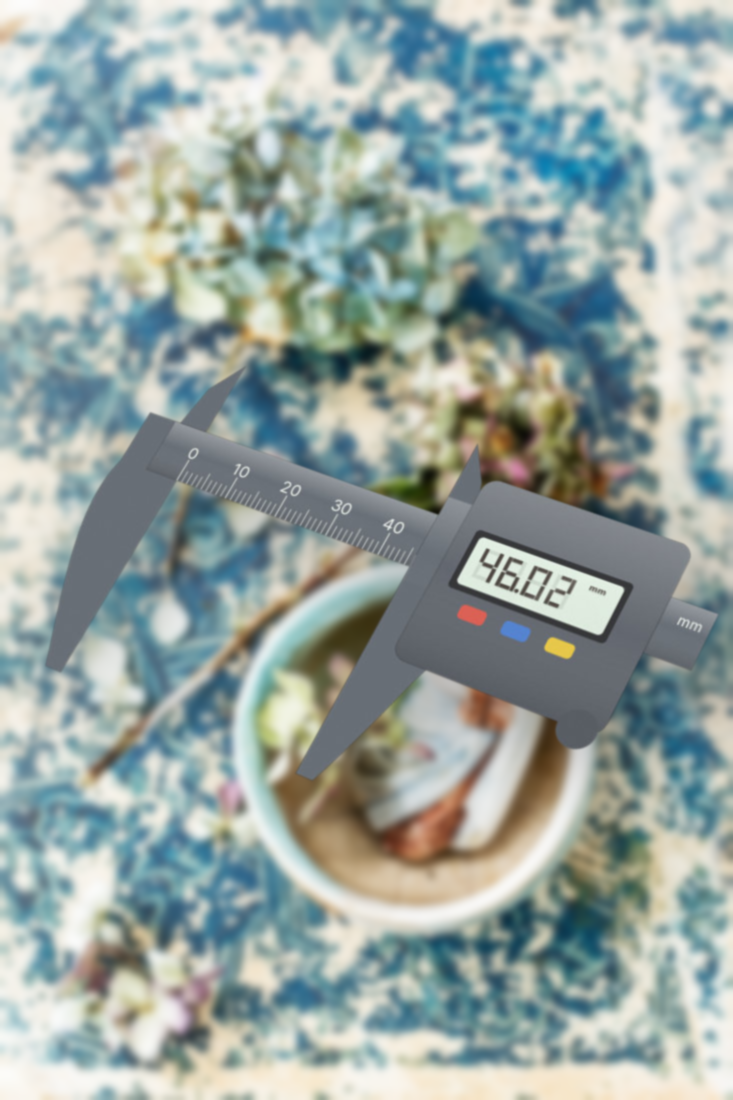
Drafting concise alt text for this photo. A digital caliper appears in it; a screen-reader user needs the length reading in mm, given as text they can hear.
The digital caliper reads 46.02 mm
